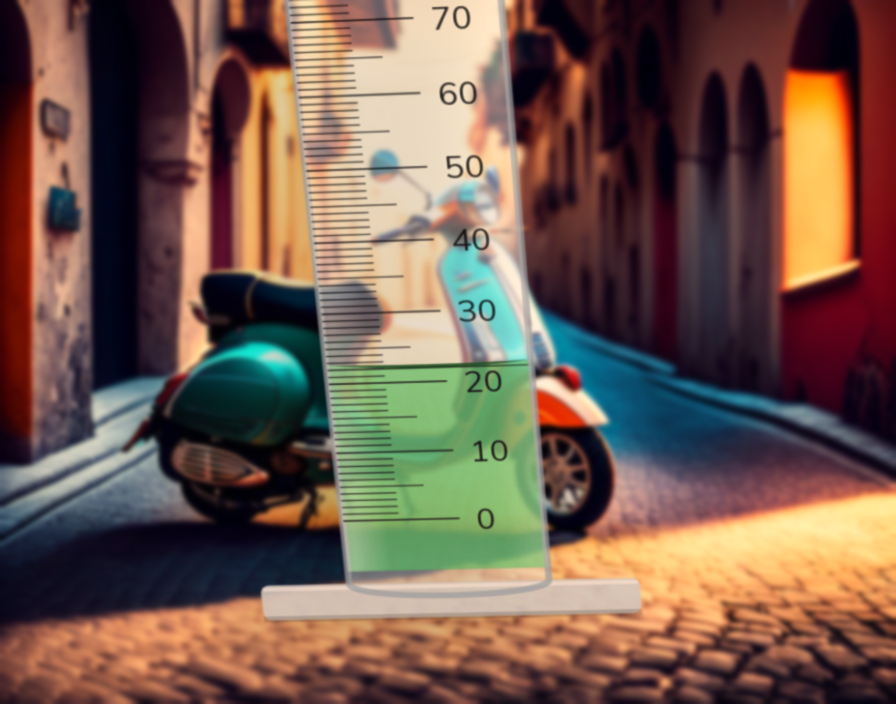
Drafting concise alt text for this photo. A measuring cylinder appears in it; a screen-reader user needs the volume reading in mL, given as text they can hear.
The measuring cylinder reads 22 mL
